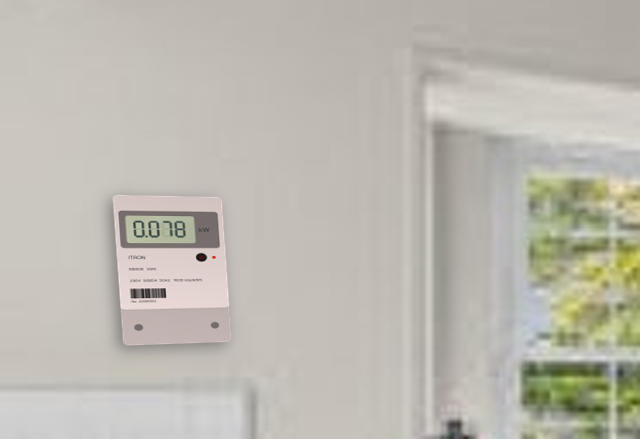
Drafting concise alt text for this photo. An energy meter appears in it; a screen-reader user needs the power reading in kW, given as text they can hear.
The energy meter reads 0.078 kW
